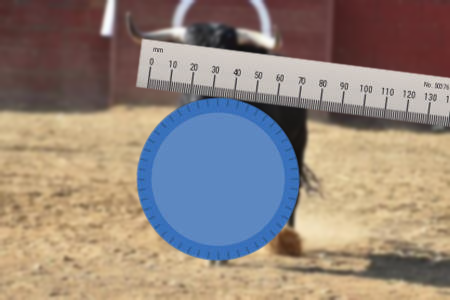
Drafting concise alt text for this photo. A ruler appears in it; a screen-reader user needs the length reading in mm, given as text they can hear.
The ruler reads 75 mm
